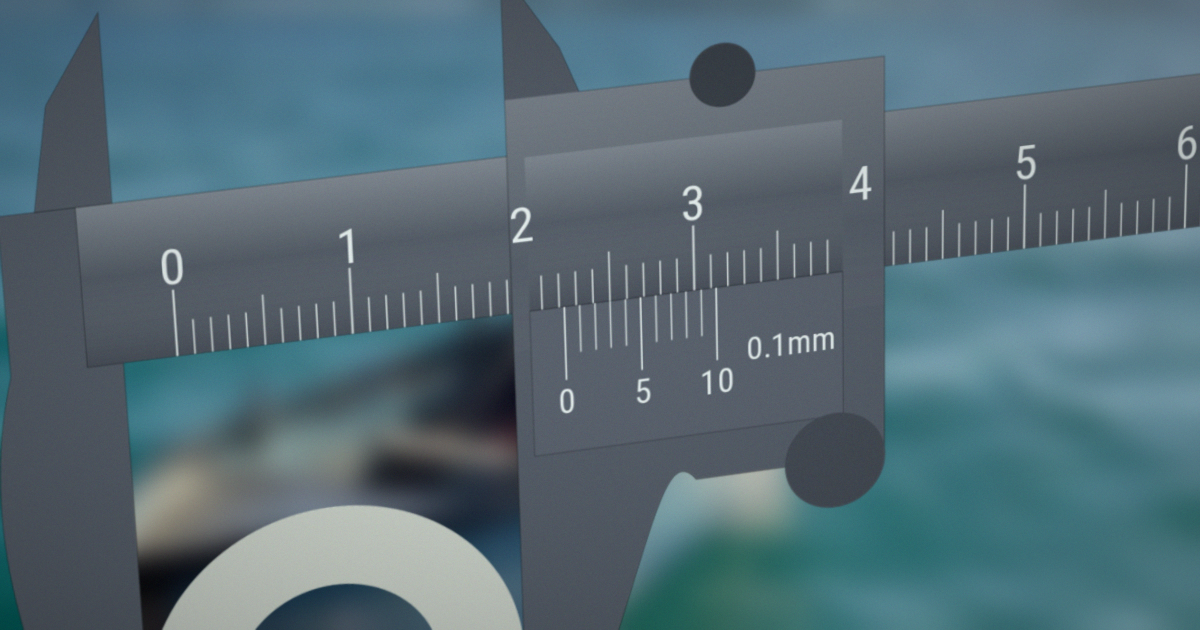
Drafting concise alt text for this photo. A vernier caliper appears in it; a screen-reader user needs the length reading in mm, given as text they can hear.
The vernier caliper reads 22.3 mm
